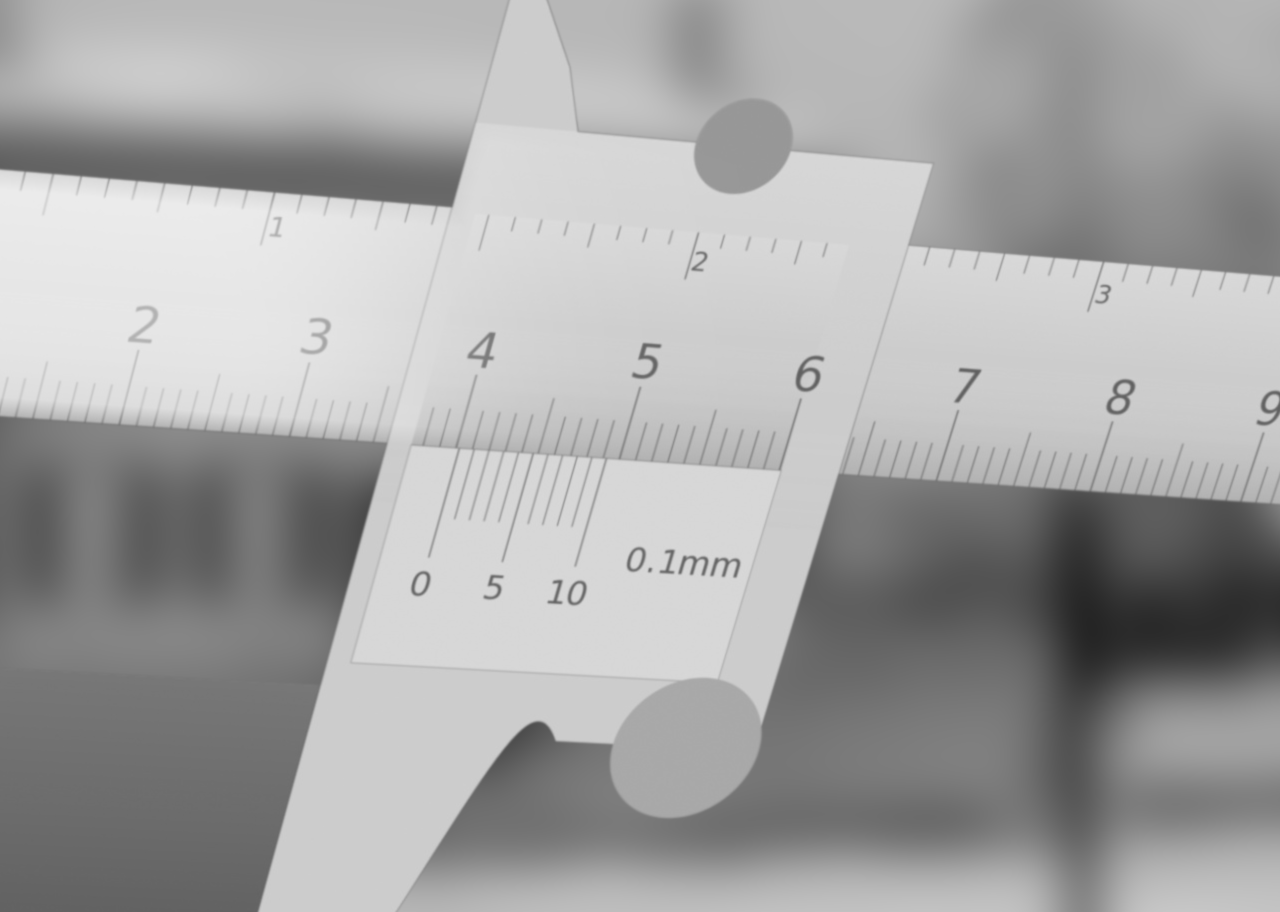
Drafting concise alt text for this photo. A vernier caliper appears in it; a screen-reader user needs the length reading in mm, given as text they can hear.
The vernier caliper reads 40.2 mm
